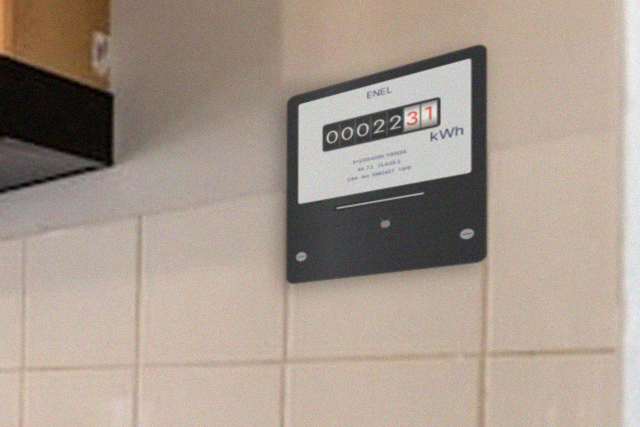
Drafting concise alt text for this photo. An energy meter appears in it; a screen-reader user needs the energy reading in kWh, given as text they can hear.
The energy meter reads 22.31 kWh
